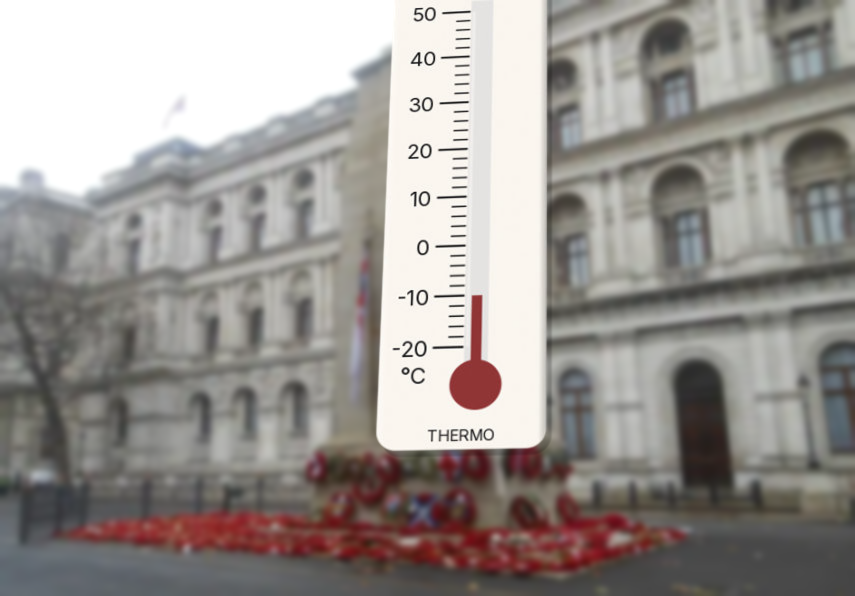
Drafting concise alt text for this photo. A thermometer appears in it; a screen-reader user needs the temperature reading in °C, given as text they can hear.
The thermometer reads -10 °C
